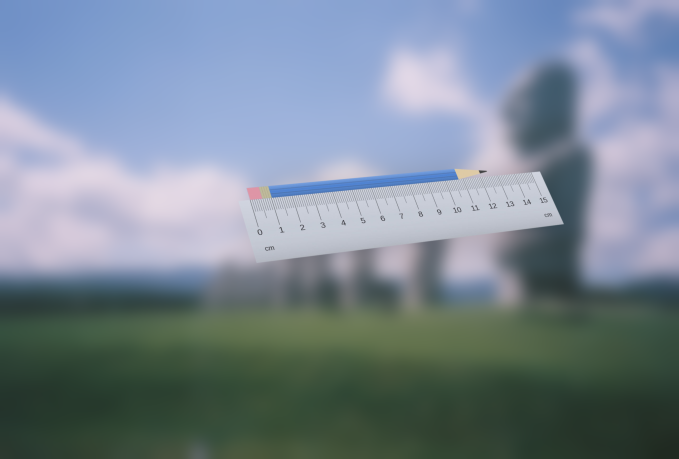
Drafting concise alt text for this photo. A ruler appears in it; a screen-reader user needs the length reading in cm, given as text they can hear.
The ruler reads 12.5 cm
